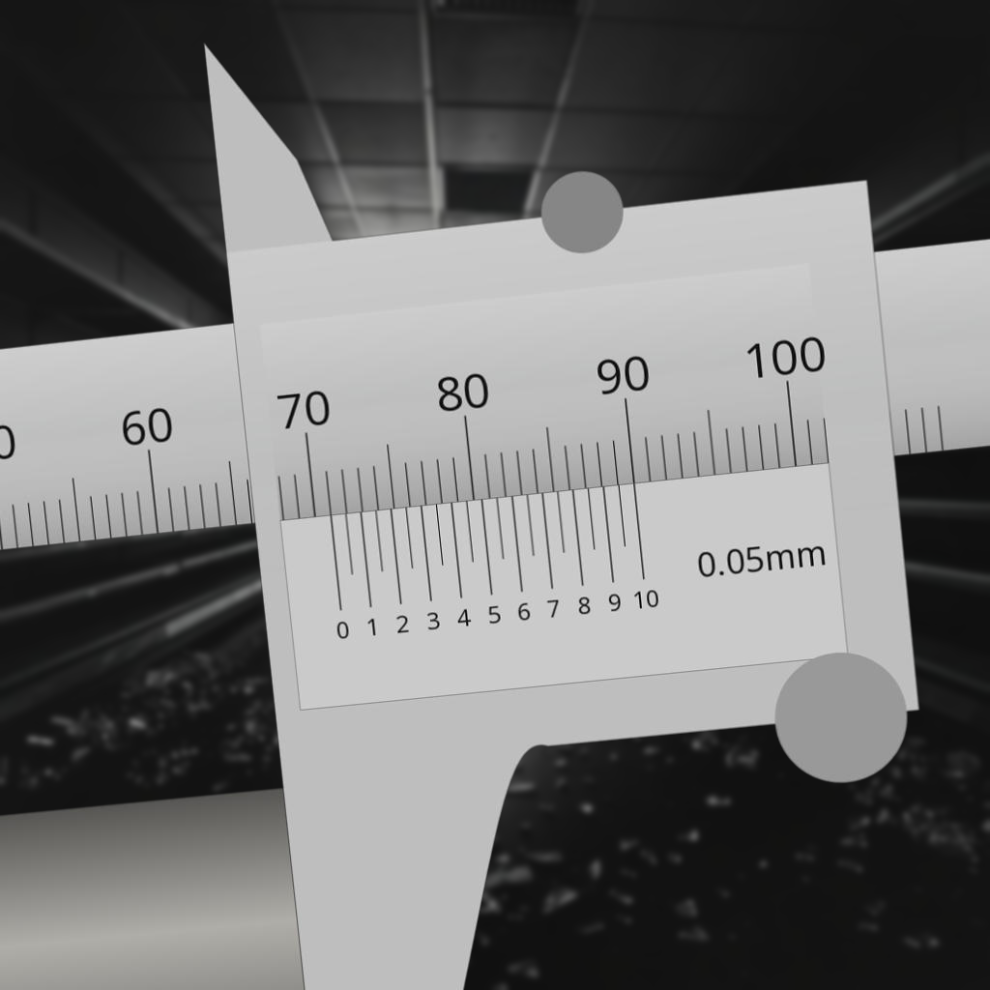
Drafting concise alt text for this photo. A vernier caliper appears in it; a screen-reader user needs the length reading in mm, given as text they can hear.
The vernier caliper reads 71.0 mm
